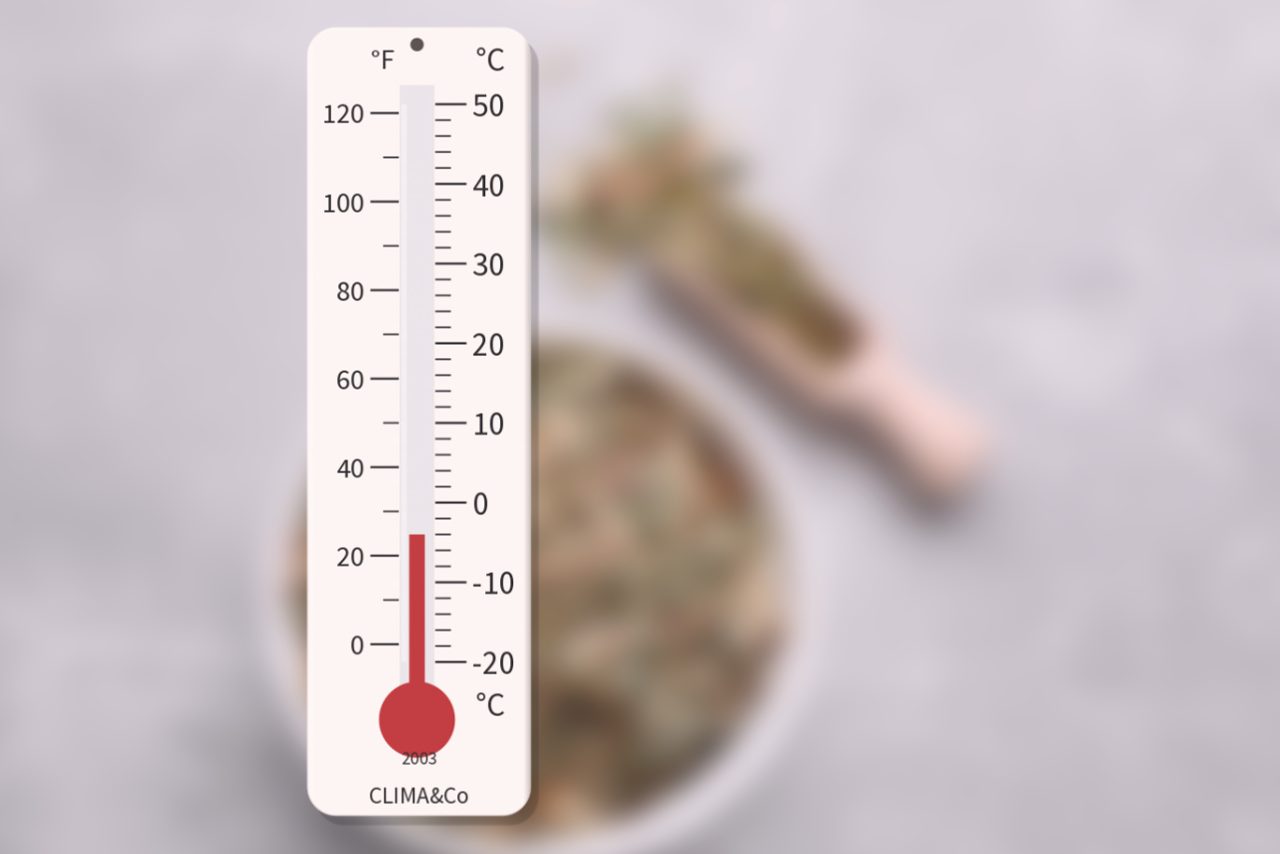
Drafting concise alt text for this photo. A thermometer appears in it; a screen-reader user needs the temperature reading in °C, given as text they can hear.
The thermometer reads -4 °C
